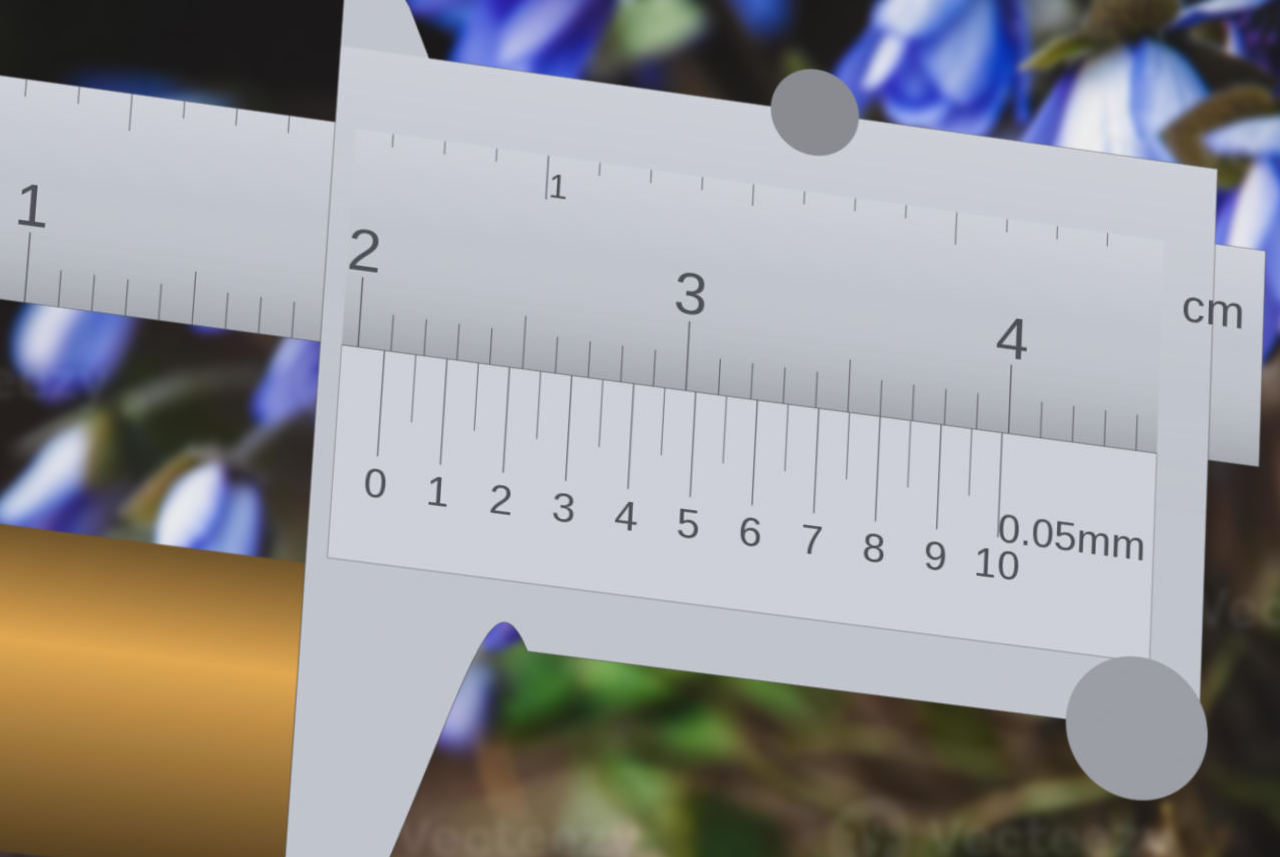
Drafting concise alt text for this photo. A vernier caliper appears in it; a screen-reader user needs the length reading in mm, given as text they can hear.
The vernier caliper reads 20.80 mm
